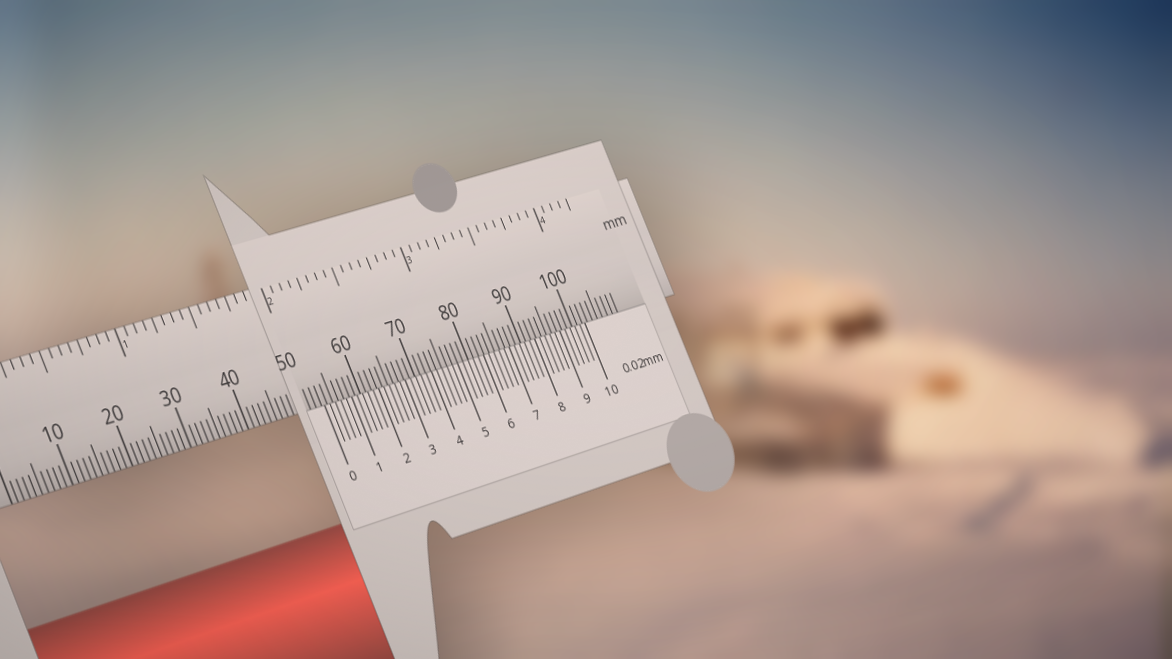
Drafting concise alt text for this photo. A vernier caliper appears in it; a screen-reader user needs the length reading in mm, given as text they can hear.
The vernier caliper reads 53.5 mm
